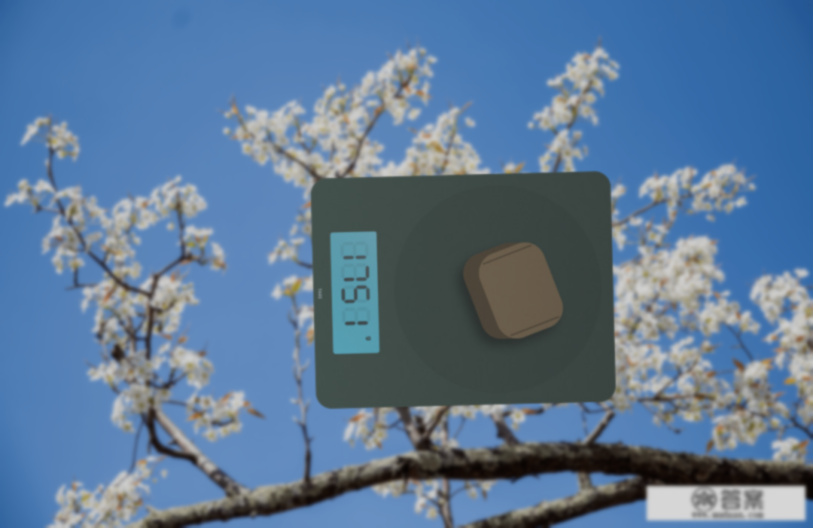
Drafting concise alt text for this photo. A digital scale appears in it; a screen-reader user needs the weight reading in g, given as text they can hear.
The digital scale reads 1751 g
